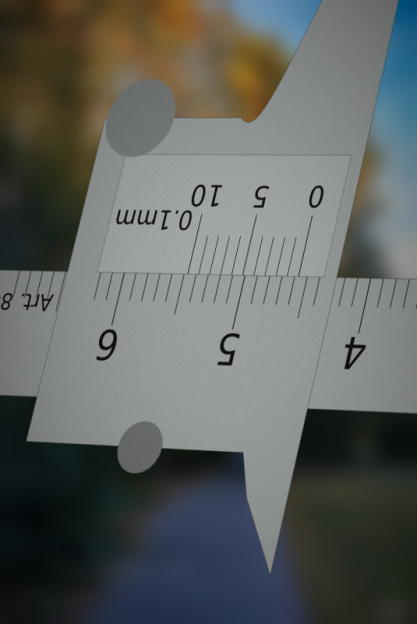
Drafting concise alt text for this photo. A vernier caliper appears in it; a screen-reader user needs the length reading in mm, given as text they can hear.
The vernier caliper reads 45.7 mm
